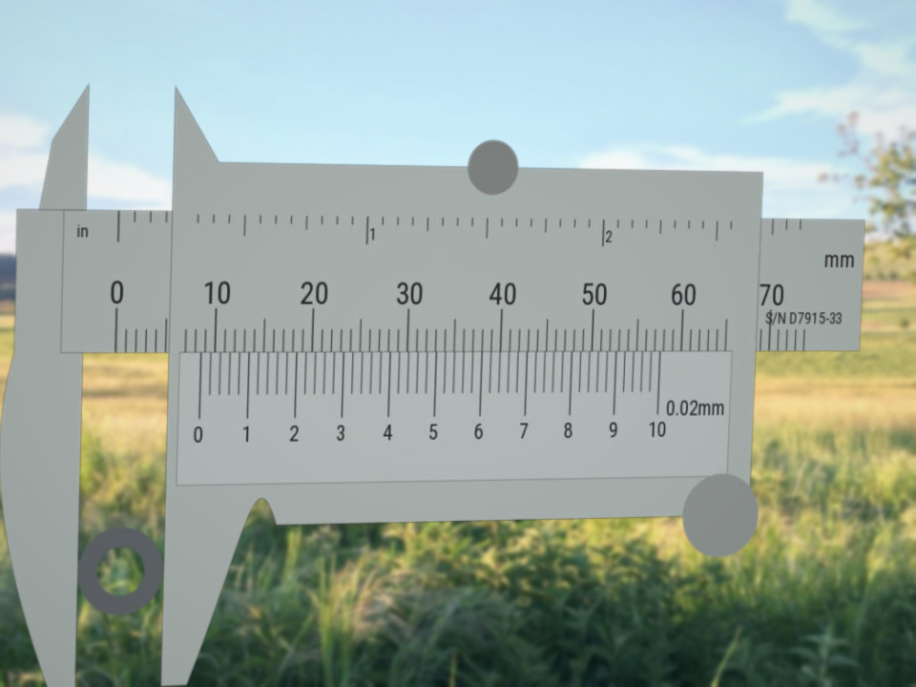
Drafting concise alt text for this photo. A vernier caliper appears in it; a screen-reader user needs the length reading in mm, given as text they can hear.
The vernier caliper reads 8.6 mm
